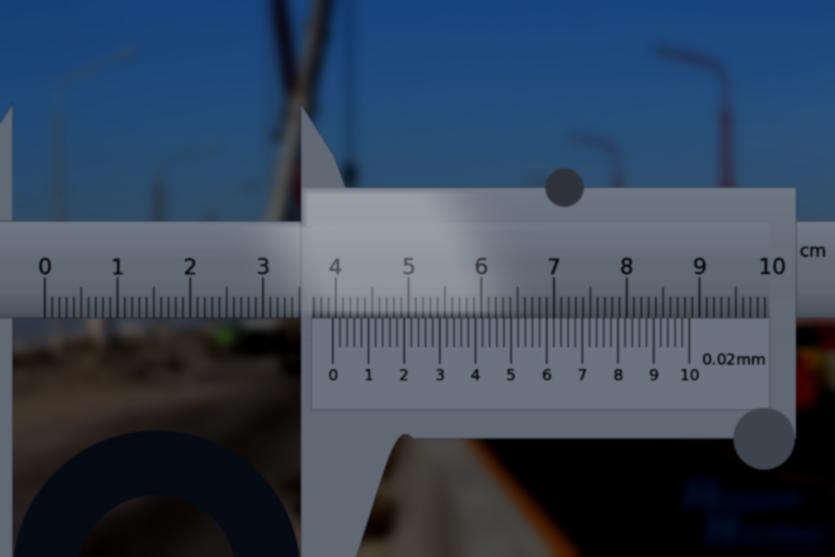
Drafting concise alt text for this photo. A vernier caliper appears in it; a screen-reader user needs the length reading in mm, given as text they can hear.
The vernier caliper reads 39.6 mm
